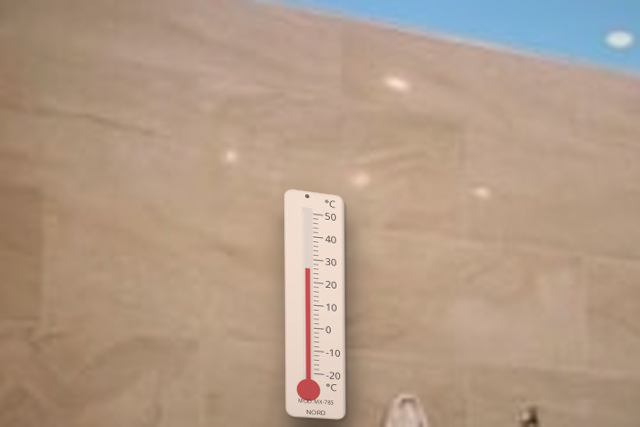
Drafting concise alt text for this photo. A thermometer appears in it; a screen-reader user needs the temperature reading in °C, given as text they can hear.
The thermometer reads 26 °C
